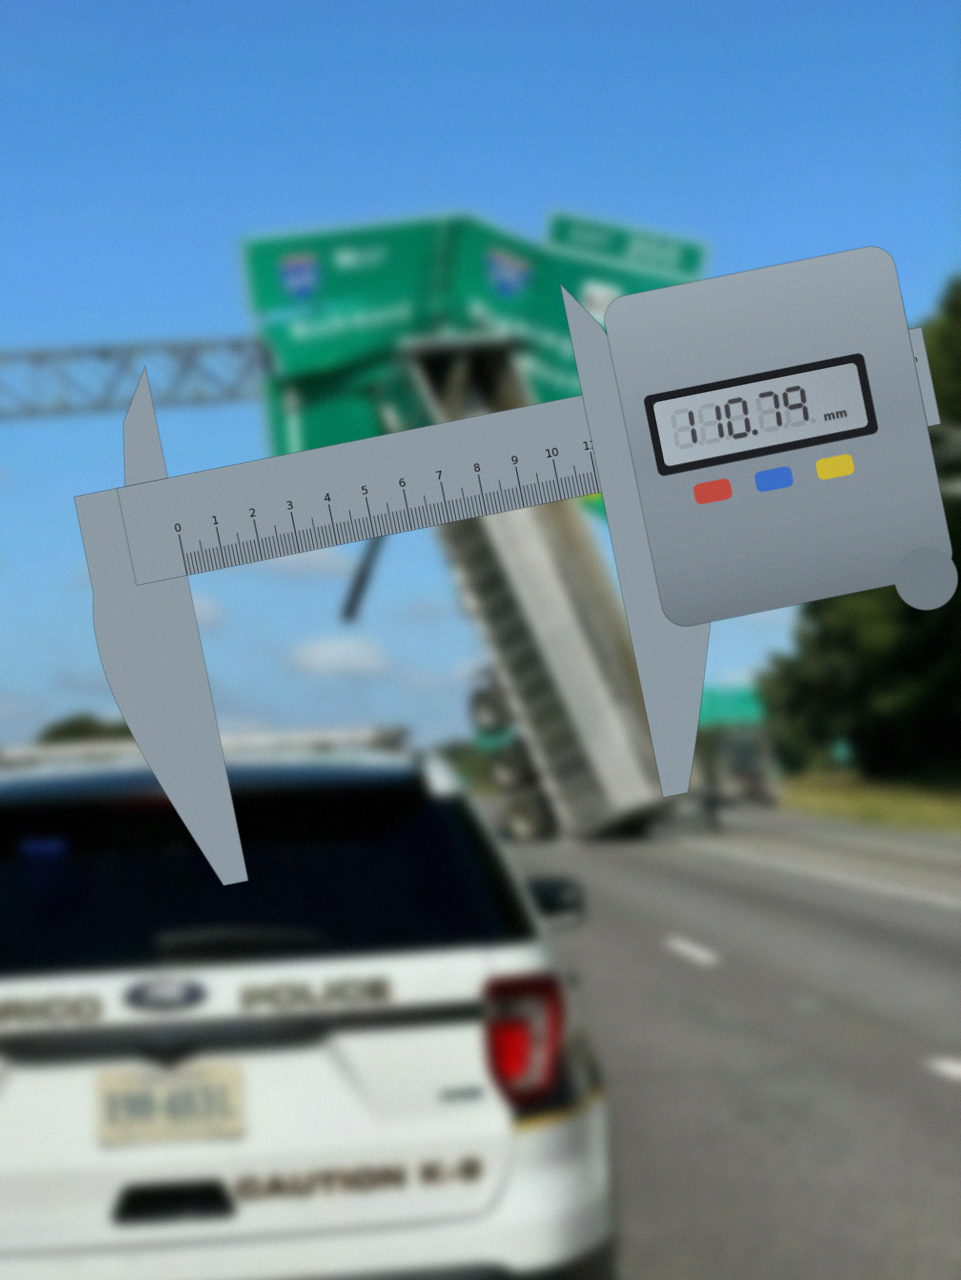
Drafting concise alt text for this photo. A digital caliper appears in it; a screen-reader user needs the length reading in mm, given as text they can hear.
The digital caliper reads 110.79 mm
